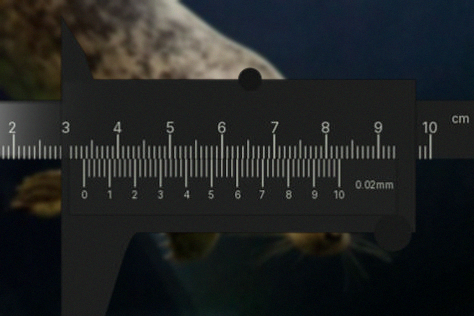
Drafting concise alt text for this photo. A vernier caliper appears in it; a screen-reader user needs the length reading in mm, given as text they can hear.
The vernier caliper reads 33.5 mm
